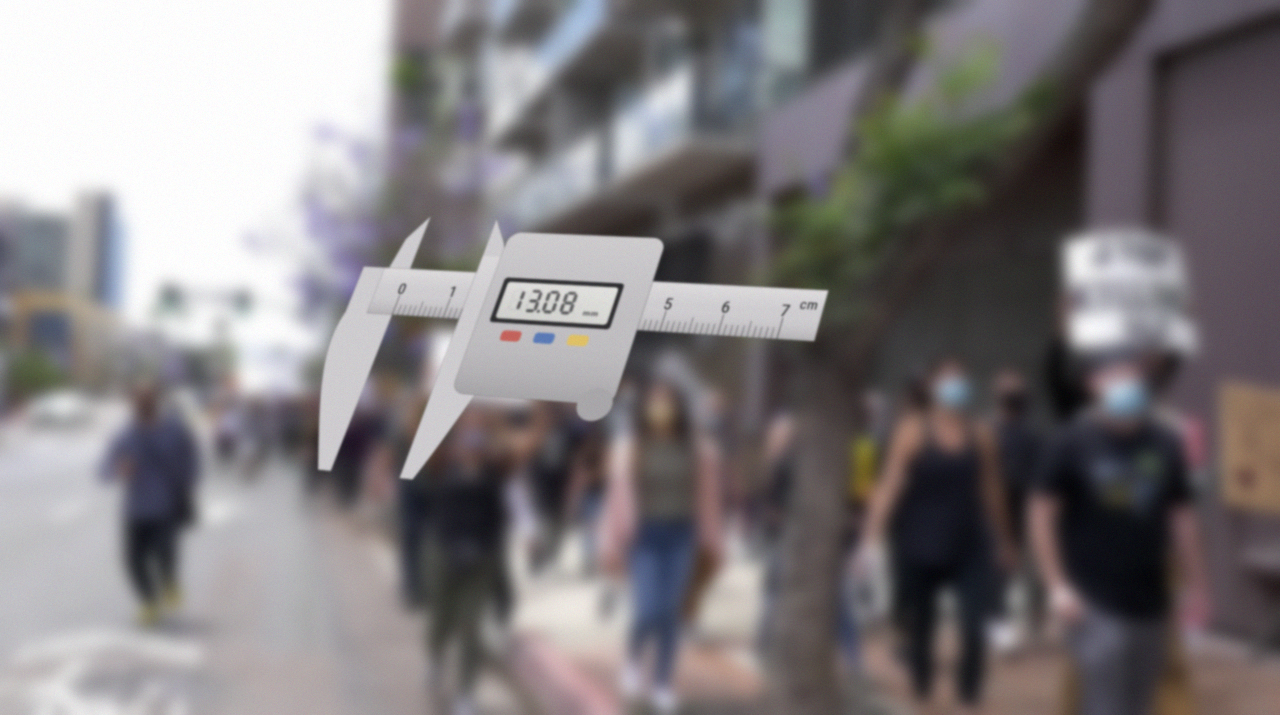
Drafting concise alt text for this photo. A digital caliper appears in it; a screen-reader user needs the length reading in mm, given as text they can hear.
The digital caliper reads 13.08 mm
